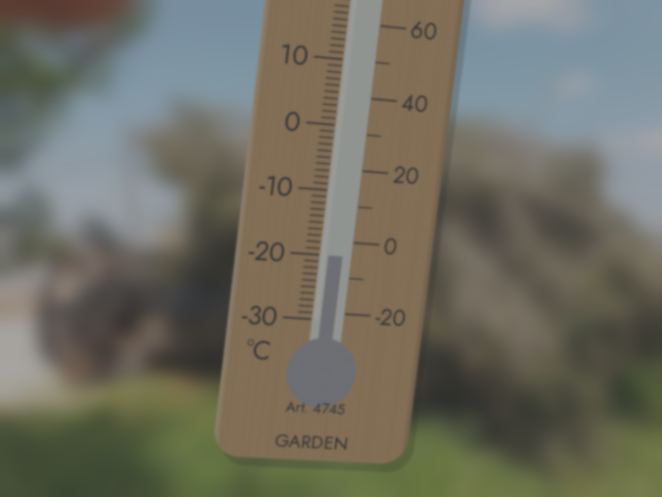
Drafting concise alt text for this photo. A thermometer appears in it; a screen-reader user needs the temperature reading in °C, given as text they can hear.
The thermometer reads -20 °C
